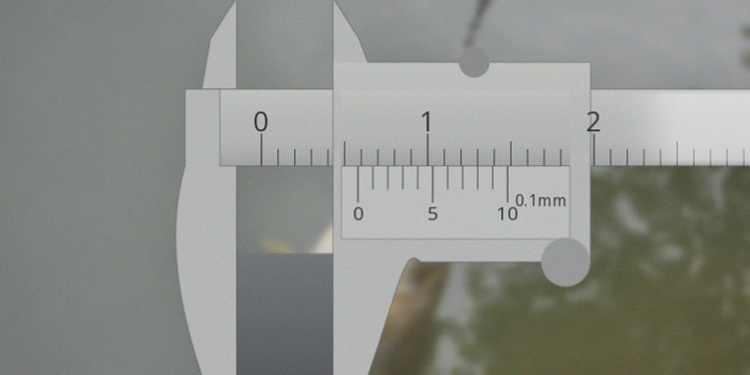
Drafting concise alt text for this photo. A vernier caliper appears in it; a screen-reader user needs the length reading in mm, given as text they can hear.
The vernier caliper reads 5.8 mm
